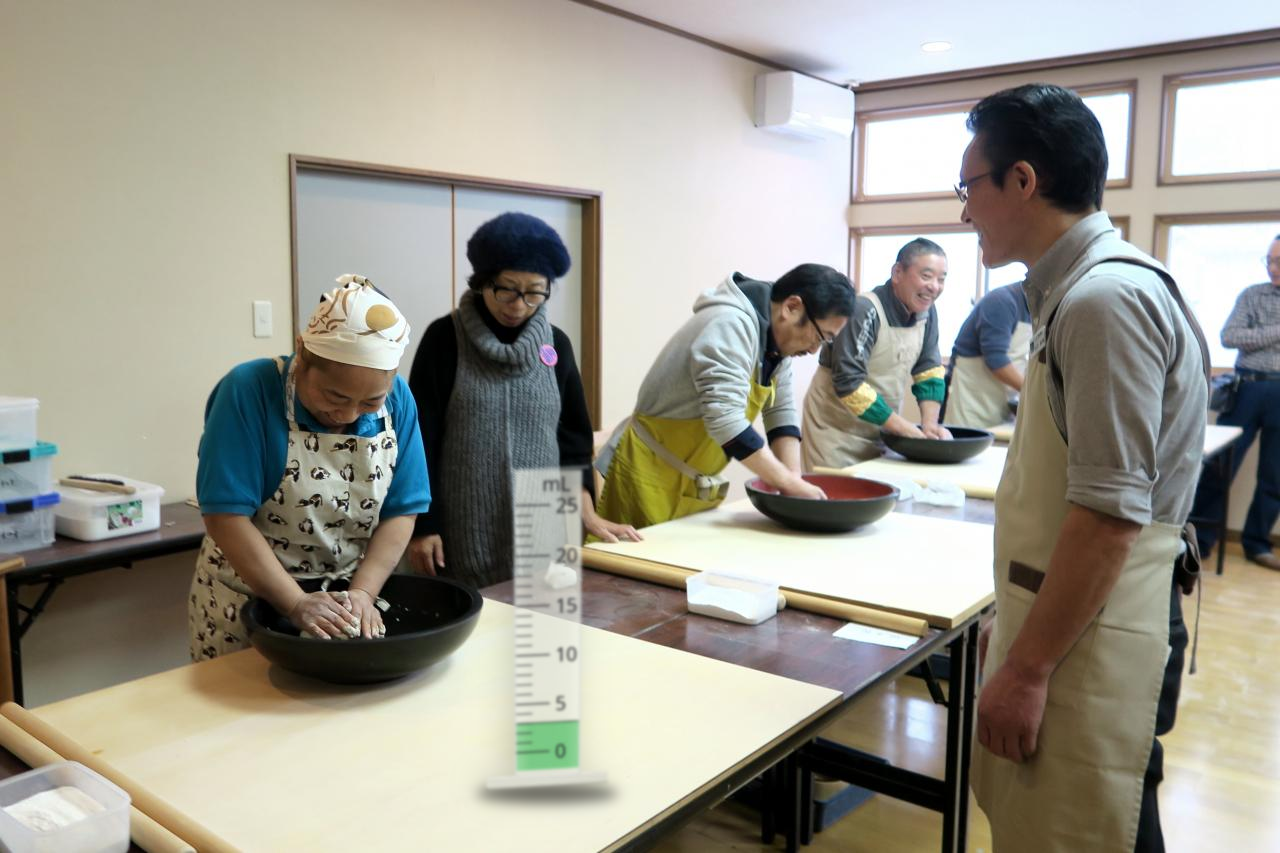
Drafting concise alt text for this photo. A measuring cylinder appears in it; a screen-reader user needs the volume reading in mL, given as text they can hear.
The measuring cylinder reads 3 mL
